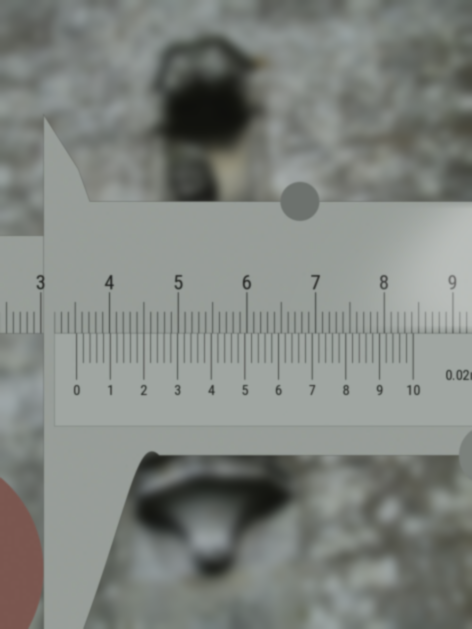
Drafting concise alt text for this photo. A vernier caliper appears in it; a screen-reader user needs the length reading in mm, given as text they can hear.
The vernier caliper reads 35.2 mm
